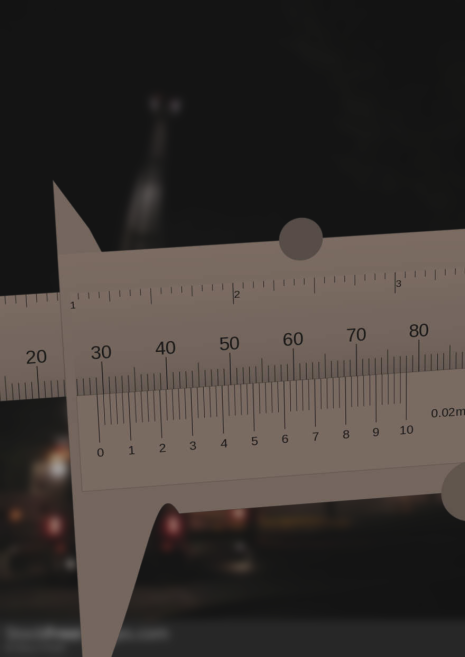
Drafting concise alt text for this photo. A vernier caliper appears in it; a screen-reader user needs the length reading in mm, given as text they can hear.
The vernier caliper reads 29.0 mm
